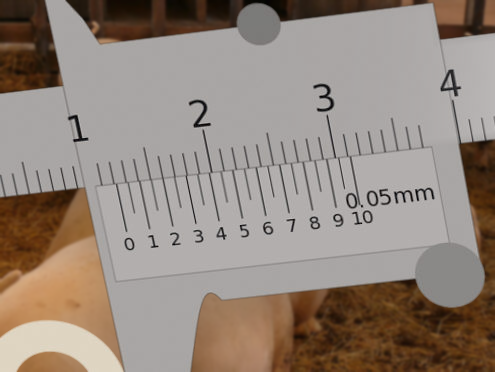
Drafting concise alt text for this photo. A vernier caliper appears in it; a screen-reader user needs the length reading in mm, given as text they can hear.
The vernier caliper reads 12.2 mm
